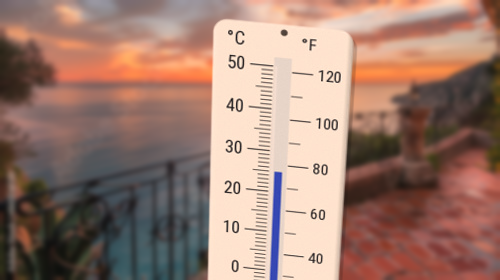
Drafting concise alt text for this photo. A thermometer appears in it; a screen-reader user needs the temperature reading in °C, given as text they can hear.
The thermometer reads 25 °C
